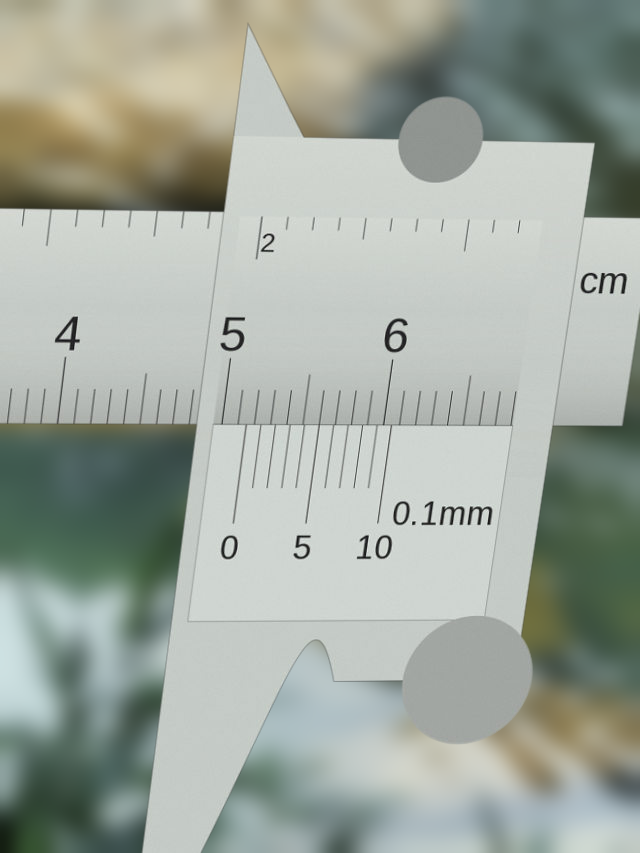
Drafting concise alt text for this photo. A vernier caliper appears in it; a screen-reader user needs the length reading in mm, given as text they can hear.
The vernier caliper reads 51.5 mm
